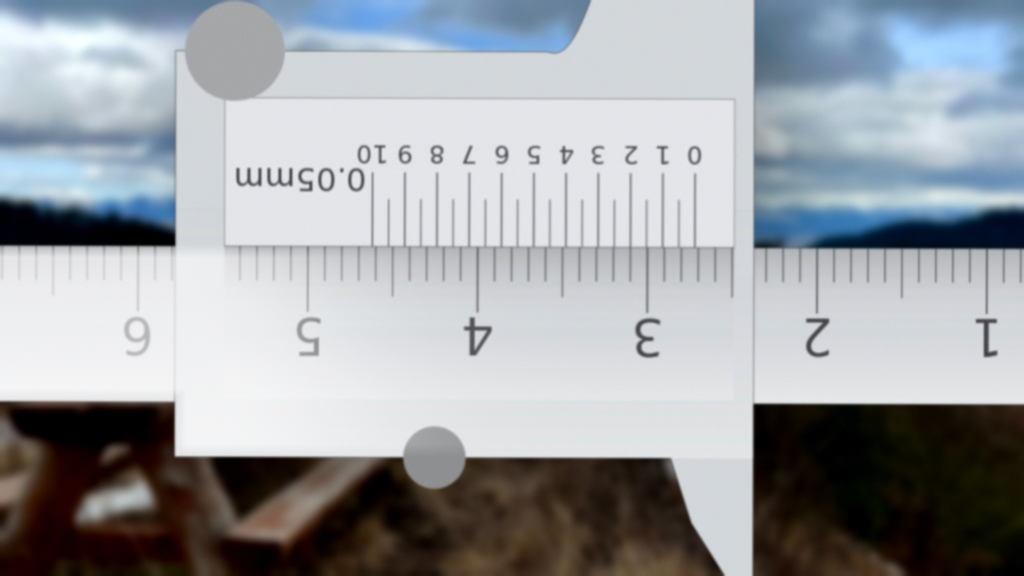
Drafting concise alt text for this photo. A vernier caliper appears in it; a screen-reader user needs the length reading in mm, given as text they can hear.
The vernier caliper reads 27.2 mm
